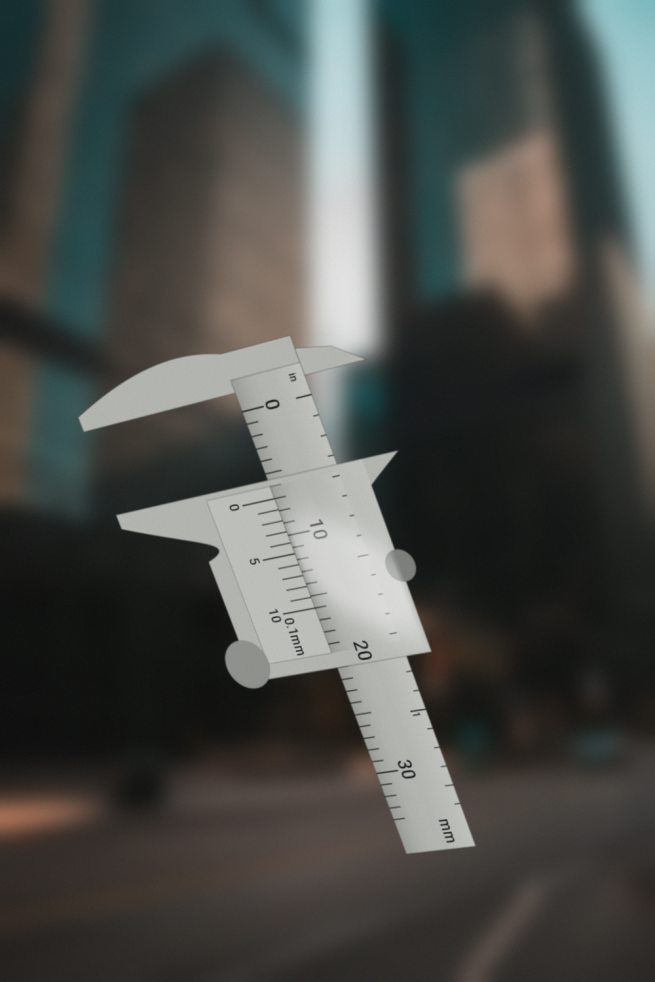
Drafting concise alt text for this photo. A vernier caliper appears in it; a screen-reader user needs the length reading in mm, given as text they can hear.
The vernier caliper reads 7.0 mm
